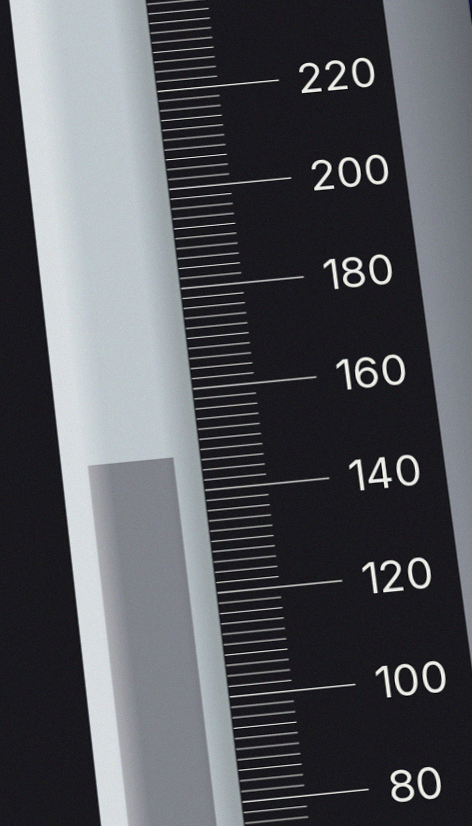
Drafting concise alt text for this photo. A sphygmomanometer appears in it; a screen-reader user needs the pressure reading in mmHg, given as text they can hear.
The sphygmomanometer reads 147 mmHg
